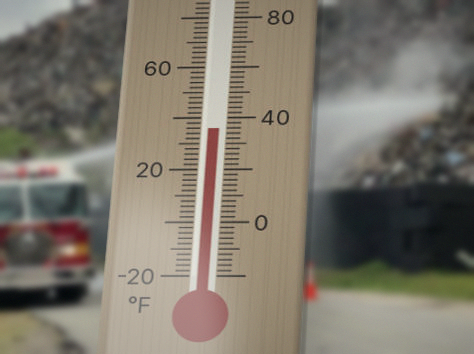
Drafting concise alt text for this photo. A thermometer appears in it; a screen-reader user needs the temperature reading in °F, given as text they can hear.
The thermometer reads 36 °F
